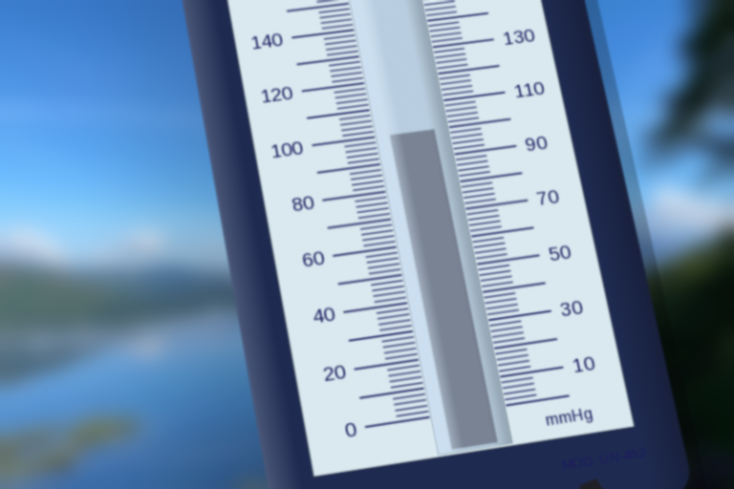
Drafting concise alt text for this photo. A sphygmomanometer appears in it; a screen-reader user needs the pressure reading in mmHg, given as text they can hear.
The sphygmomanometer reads 100 mmHg
